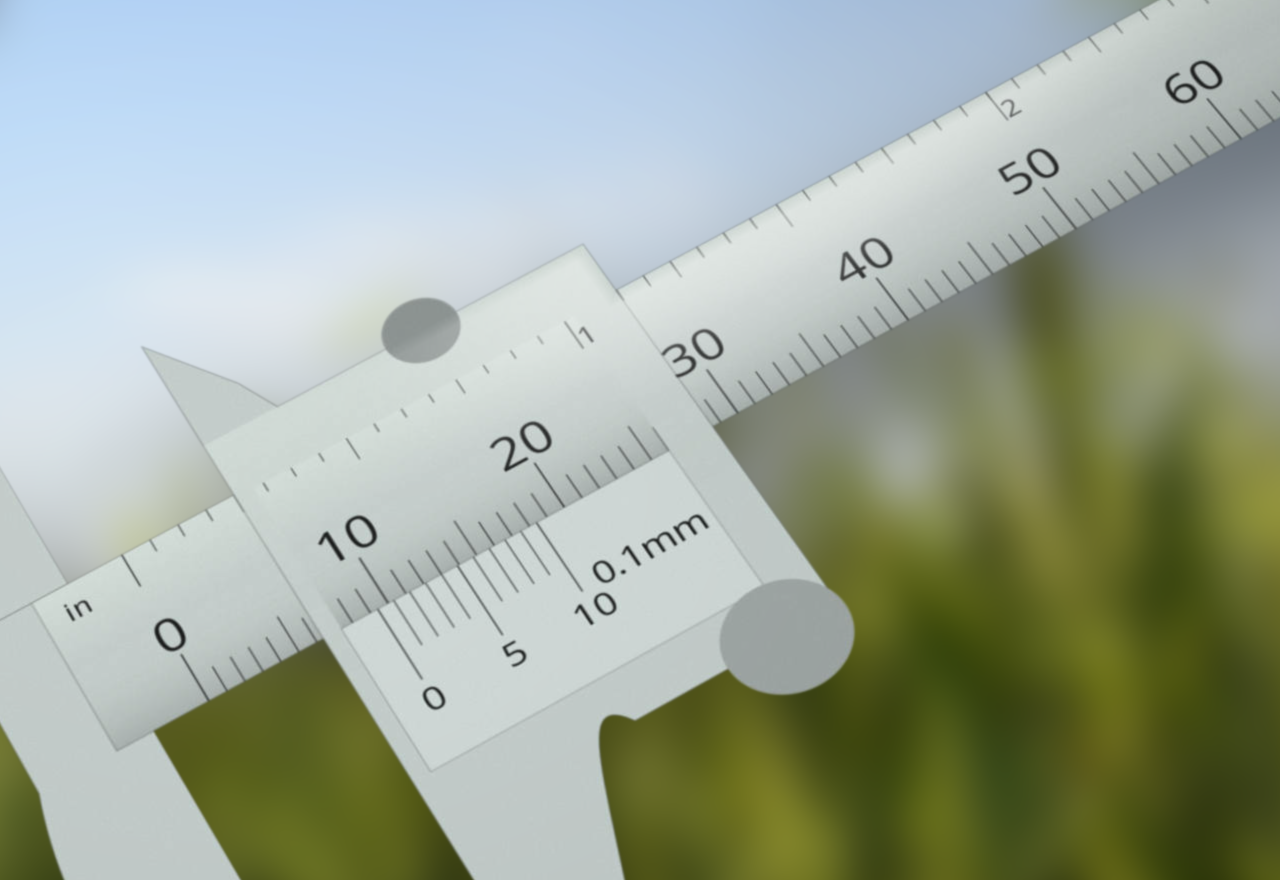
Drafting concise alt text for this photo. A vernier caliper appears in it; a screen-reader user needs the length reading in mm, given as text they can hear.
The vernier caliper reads 9.4 mm
